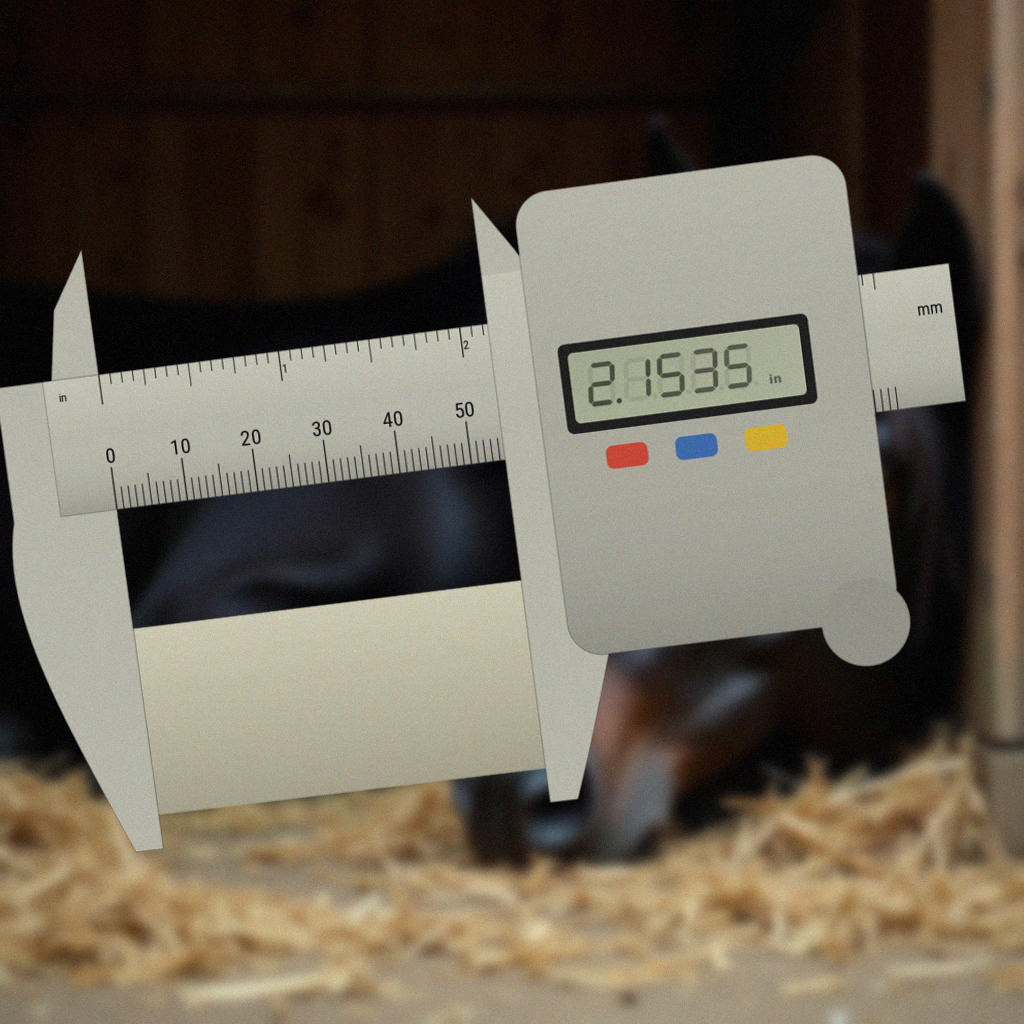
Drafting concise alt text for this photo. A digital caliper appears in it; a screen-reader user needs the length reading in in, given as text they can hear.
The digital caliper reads 2.1535 in
